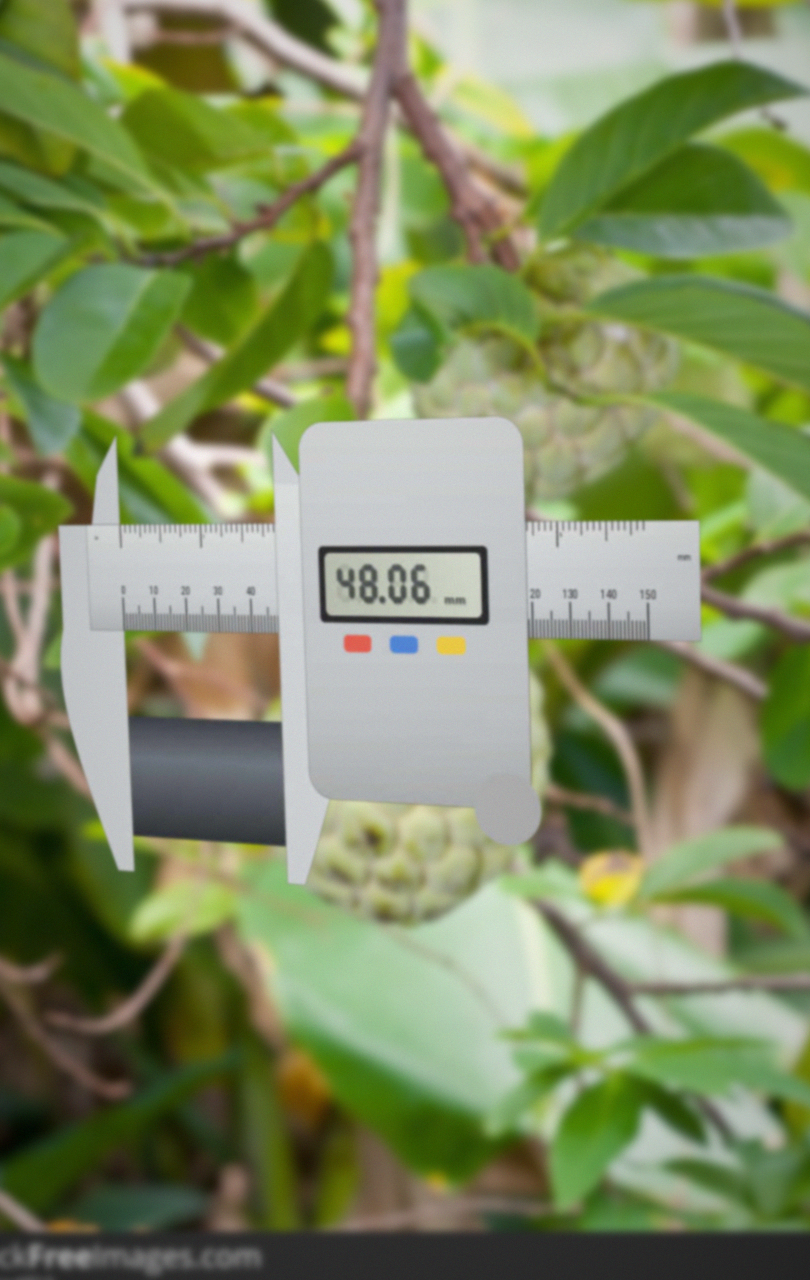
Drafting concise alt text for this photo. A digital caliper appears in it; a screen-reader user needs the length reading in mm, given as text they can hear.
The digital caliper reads 48.06 mm
